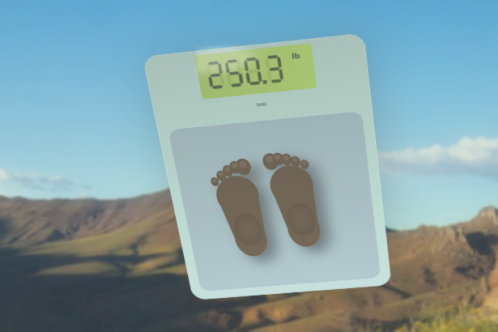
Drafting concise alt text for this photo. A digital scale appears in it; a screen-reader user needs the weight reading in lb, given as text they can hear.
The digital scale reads 250.3 lb
